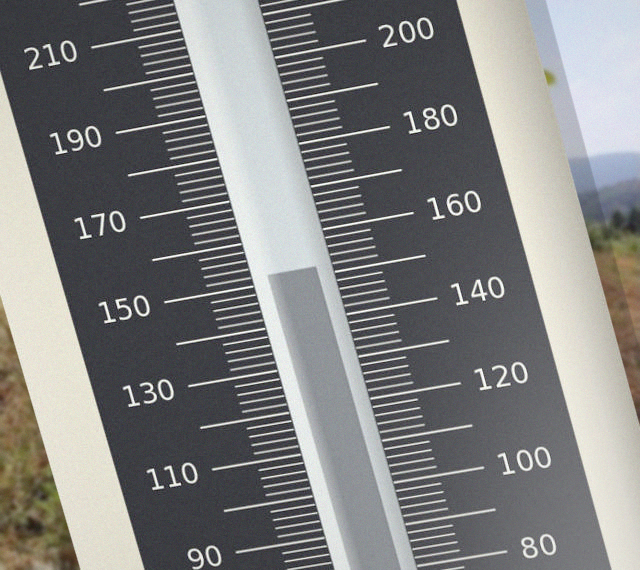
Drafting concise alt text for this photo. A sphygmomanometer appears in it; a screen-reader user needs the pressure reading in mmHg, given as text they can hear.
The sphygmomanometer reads 152 mmHg
